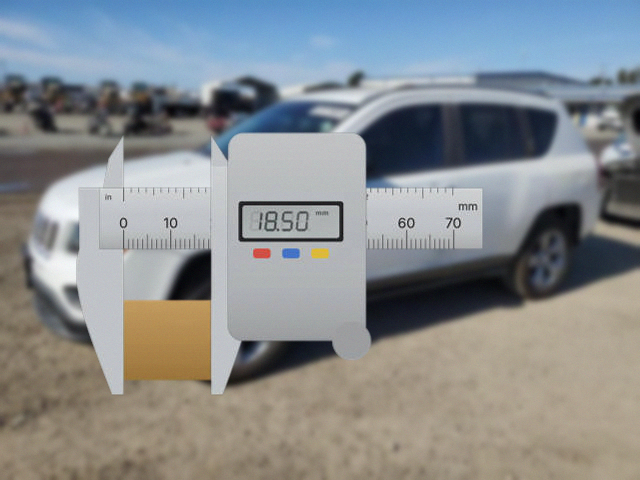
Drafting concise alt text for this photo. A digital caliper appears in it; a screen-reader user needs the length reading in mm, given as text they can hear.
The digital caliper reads 18.50 mm
